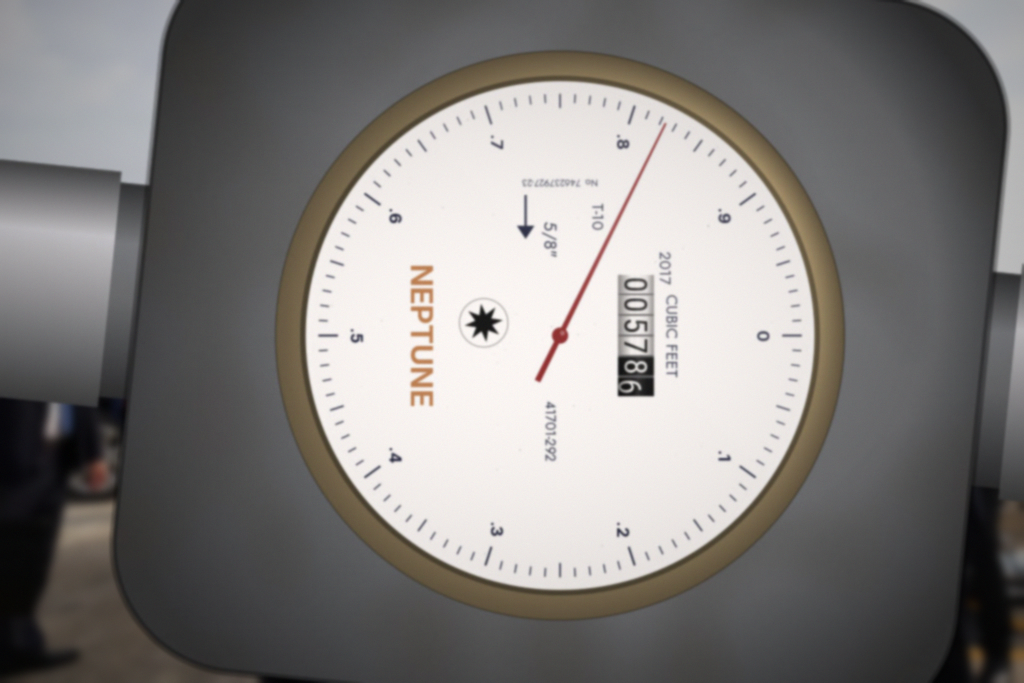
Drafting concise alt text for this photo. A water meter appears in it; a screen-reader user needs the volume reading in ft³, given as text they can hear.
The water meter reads 5785.82 ft³
